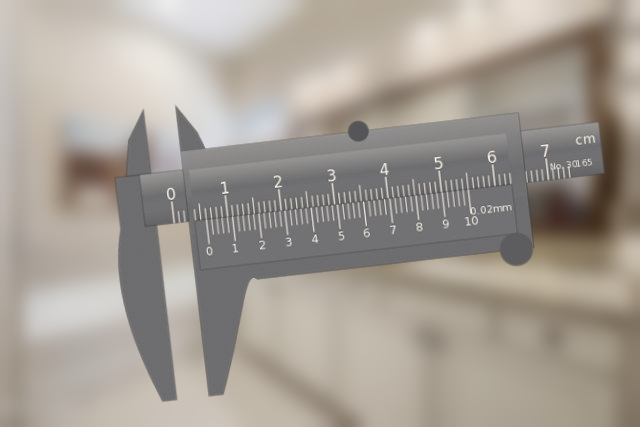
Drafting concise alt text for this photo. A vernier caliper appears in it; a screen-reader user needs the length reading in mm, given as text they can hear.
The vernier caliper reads 6.0 mm
